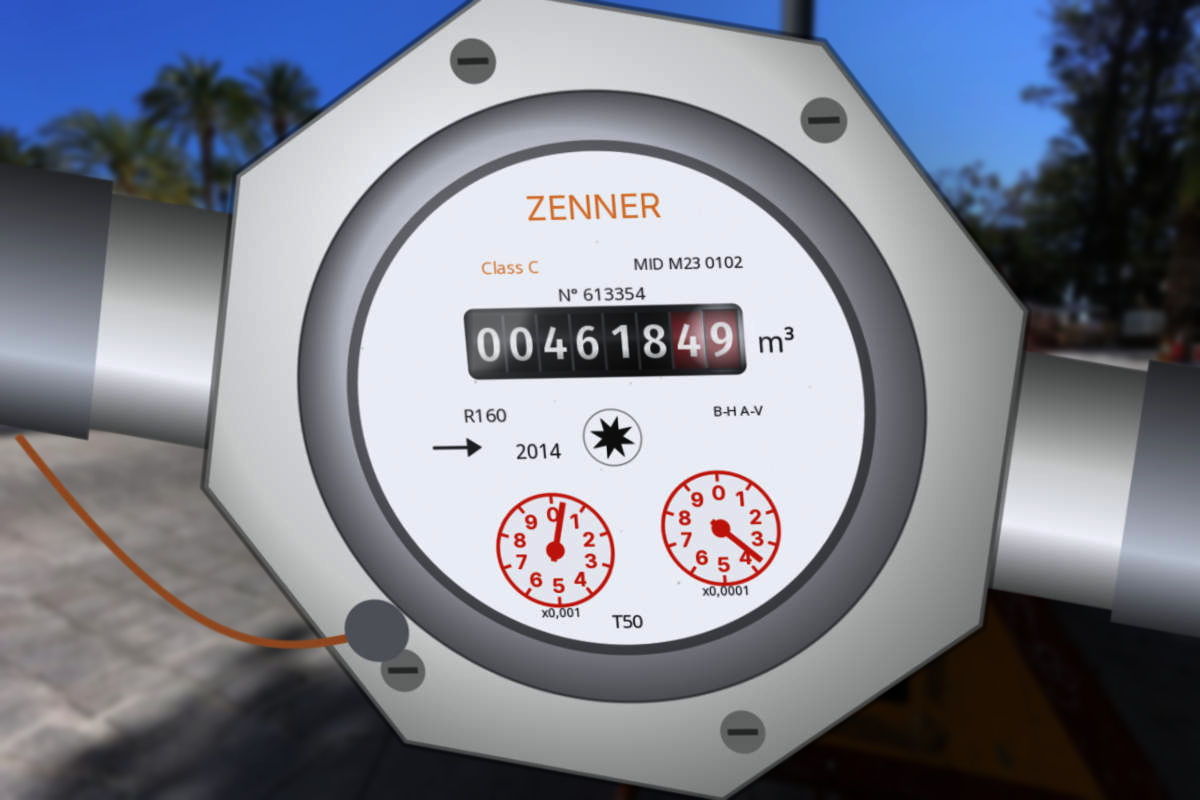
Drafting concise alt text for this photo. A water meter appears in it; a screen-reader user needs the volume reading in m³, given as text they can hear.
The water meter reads 4618.4903 m³
